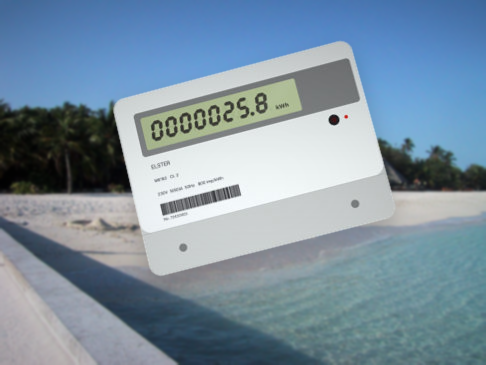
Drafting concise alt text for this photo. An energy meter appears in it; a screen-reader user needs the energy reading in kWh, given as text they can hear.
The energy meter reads 25.8 kWh
